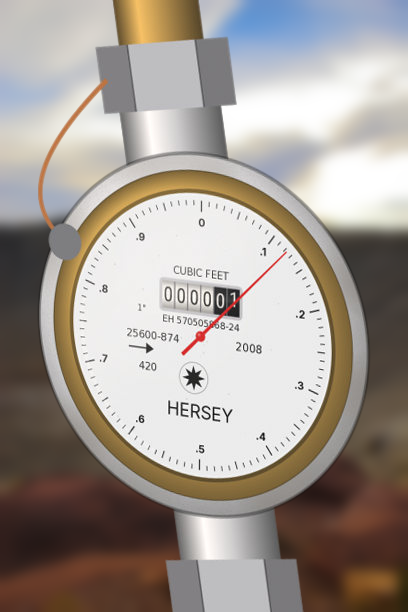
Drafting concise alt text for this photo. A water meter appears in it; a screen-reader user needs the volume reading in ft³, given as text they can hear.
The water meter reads 1.12 ft³
